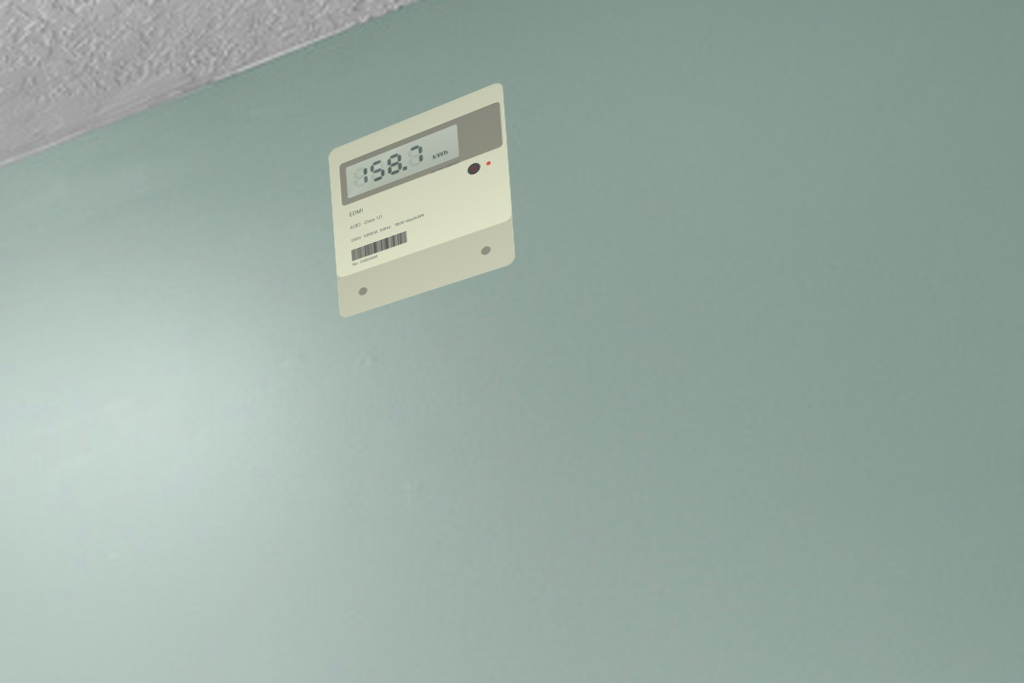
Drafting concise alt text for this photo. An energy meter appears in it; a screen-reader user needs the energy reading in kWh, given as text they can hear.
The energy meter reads 158.7 kWh
